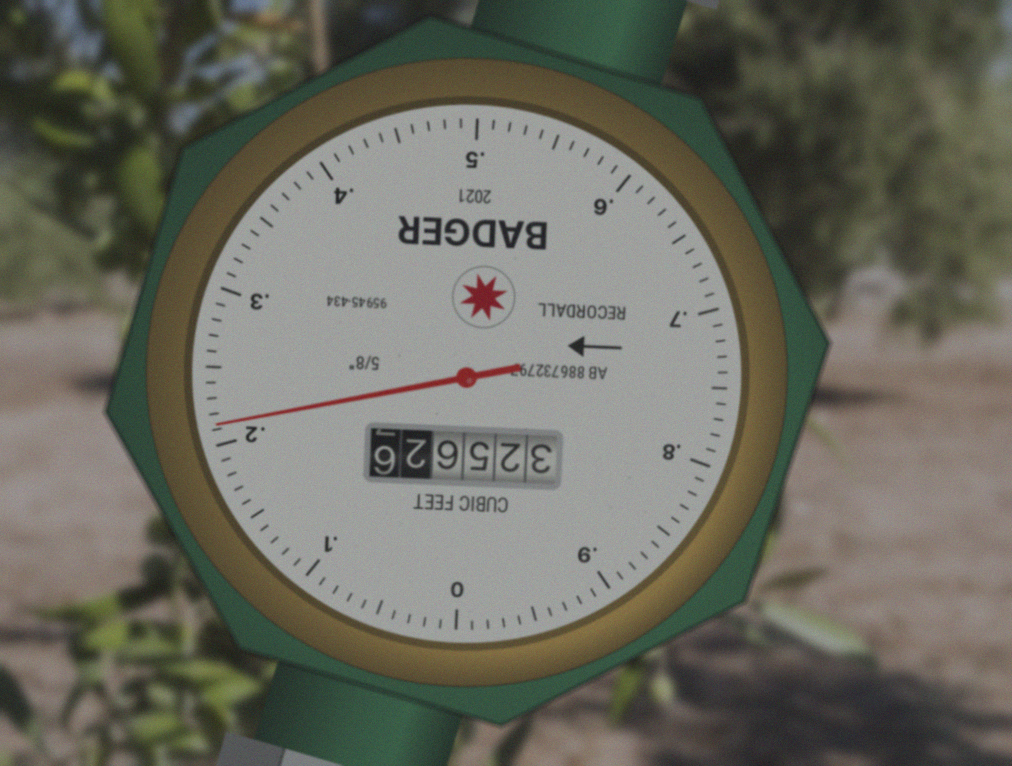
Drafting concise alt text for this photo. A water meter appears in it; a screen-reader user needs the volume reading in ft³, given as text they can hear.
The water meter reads 325626.21 ft³
